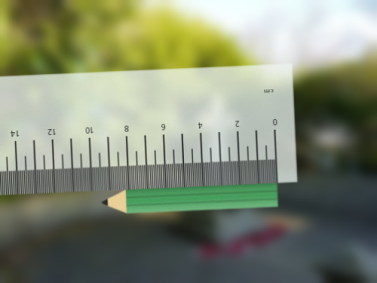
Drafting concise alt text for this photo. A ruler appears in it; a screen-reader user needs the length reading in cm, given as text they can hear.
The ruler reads 9.5 cm
